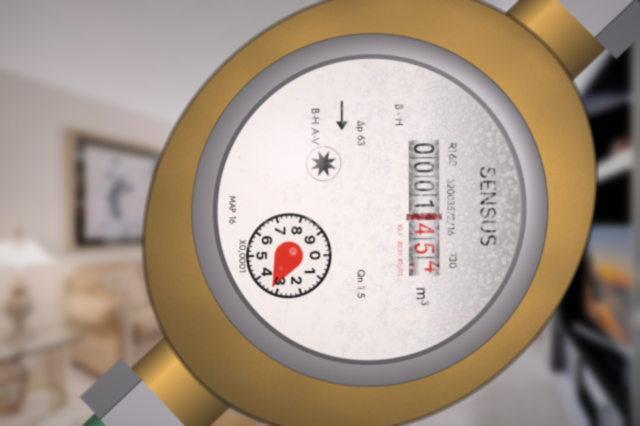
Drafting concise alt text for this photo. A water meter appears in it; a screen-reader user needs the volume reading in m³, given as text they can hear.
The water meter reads 1.4543 m³
